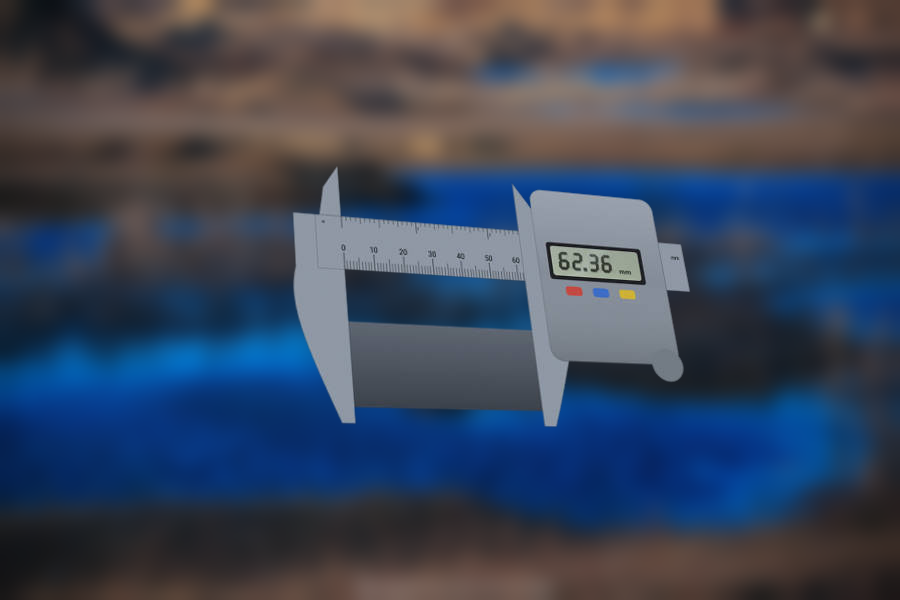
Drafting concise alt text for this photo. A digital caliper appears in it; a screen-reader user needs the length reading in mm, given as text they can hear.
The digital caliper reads 62.36 mm
